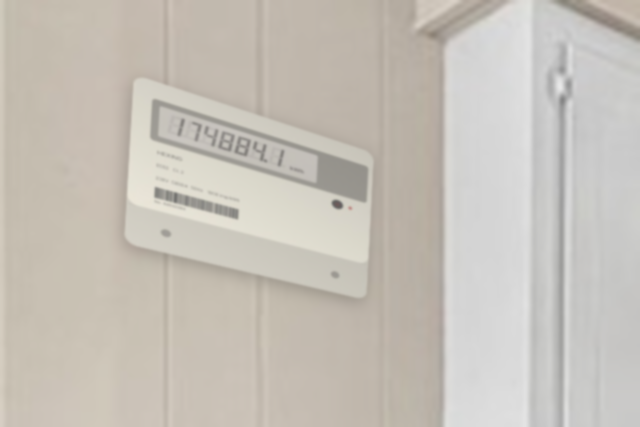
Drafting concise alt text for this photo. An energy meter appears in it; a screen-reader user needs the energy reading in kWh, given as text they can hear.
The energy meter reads 174884.1 kWh
